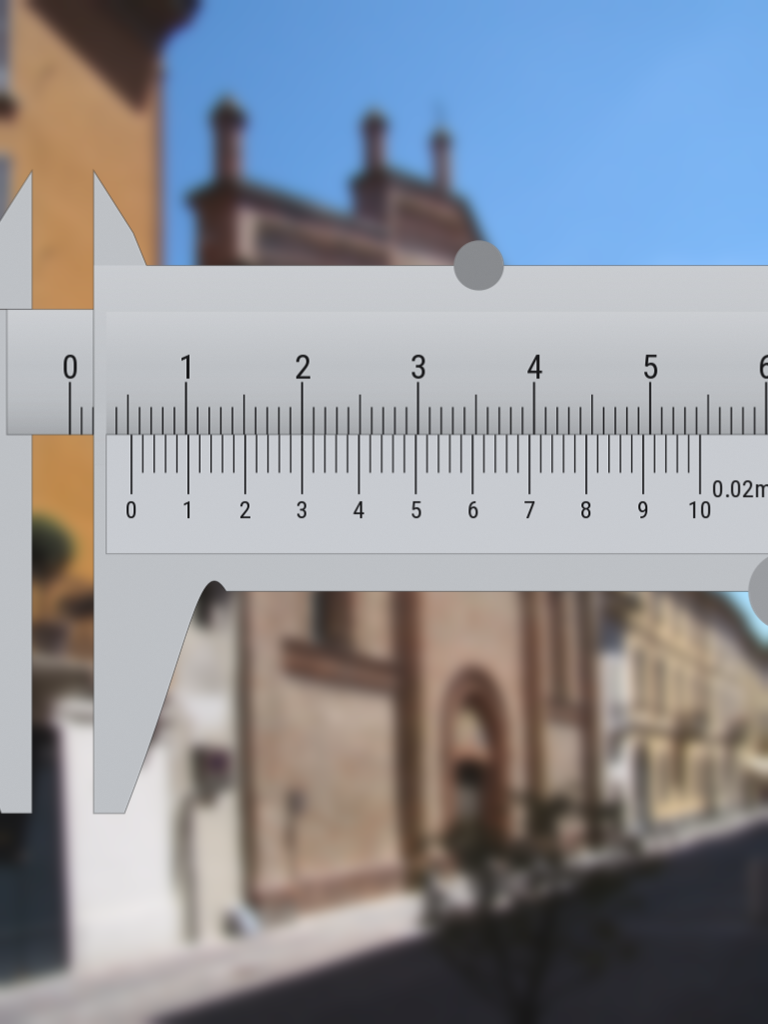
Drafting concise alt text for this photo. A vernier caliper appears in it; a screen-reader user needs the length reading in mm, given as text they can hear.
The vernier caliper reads 5.3 mm
